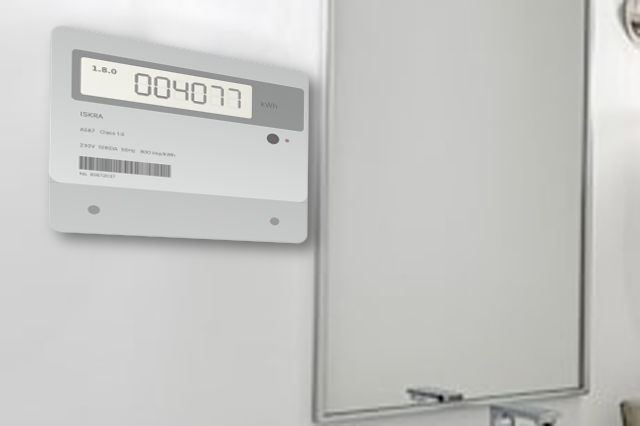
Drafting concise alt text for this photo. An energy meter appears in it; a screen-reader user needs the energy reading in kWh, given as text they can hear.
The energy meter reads 4077 kWh
